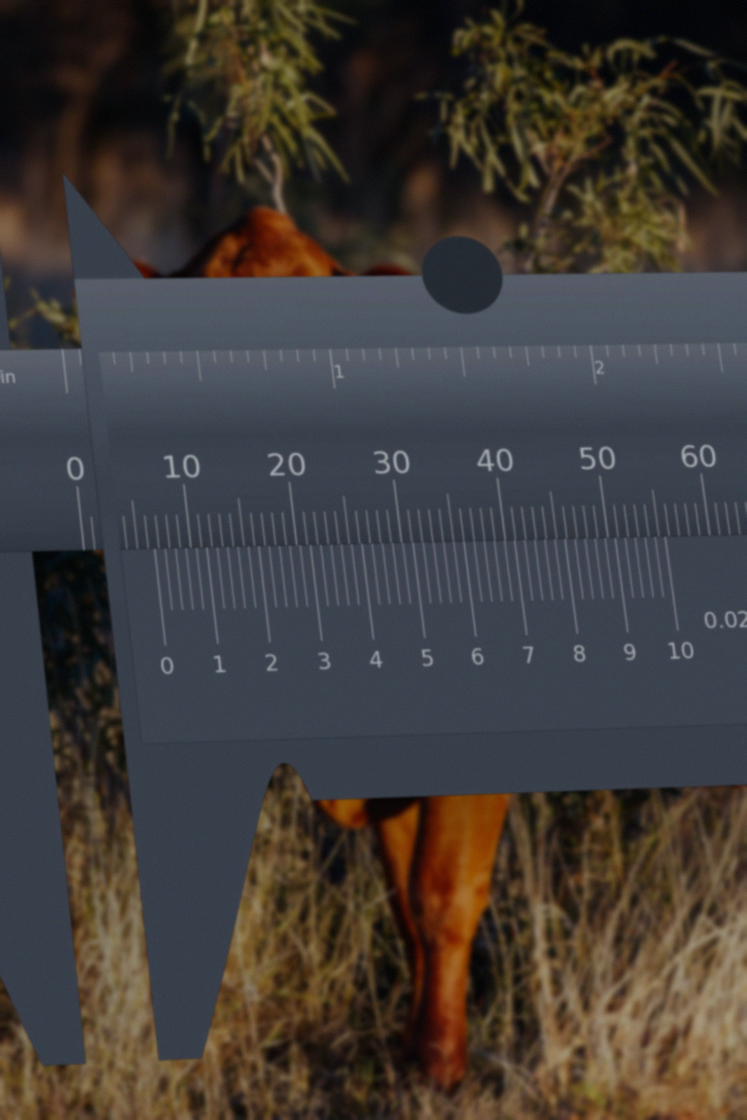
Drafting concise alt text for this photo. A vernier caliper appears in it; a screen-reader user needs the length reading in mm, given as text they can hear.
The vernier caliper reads 6.6 mm
